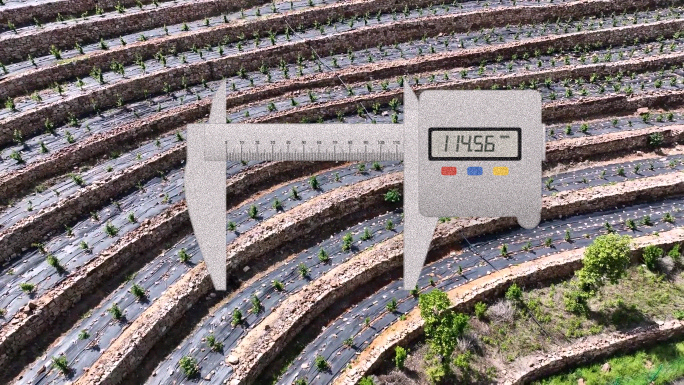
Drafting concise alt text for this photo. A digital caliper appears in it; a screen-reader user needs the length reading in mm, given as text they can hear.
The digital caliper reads 114.56 mm
